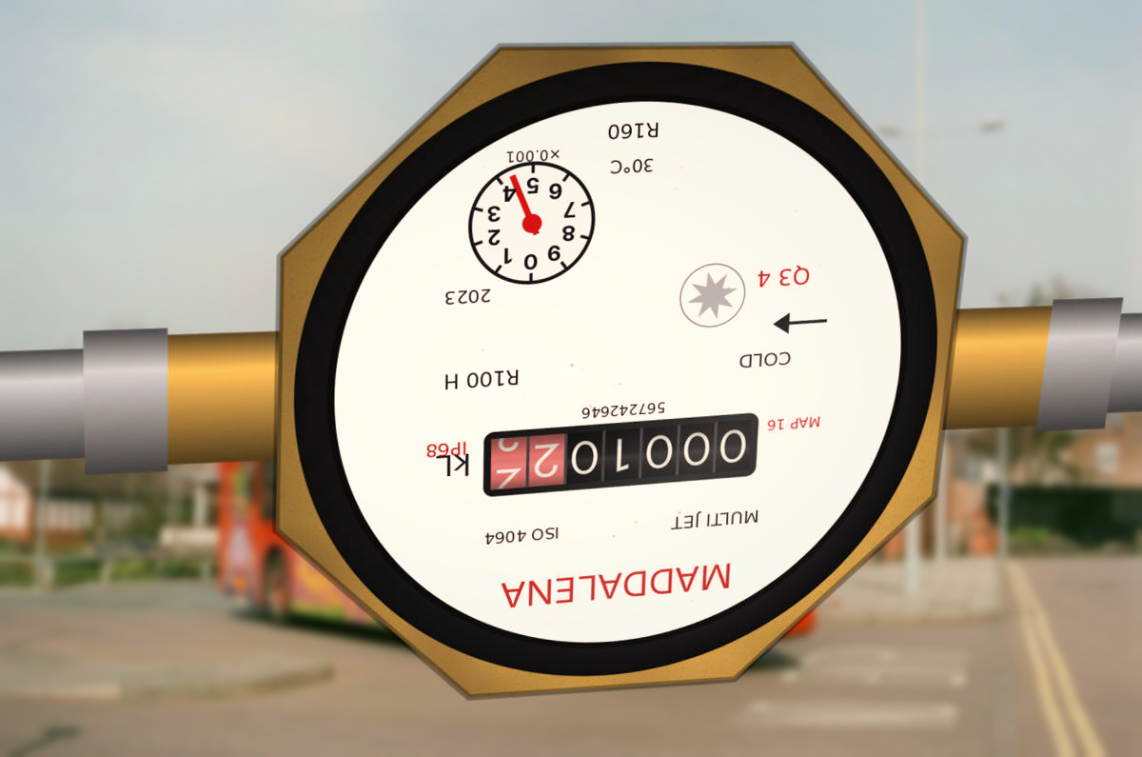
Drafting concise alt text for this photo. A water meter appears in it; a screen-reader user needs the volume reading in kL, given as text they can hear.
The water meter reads 10.224 kL
